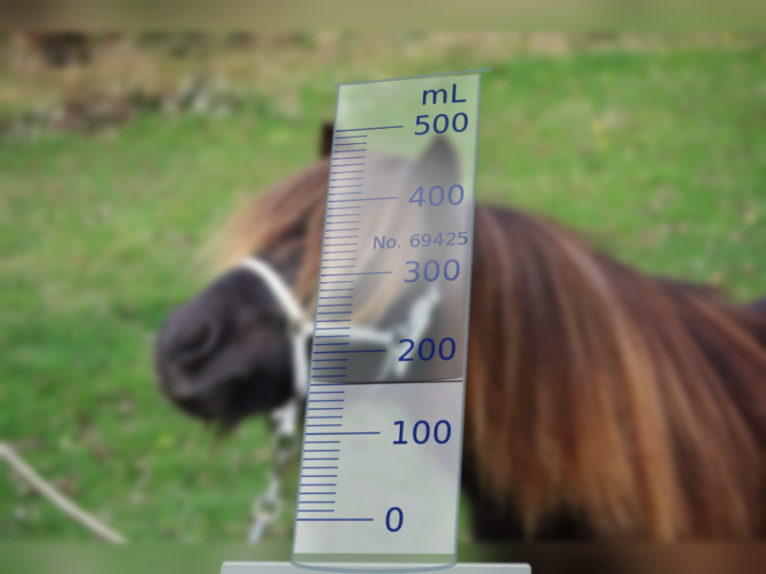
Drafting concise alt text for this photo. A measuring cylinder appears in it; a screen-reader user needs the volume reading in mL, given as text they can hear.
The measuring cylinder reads 160 mL
